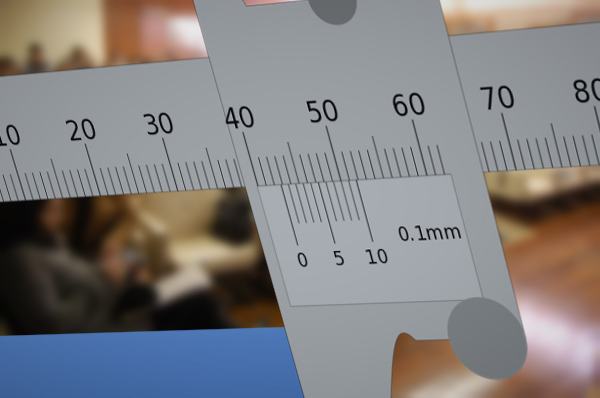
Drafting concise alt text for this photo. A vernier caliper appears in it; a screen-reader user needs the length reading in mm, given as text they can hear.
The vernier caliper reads 42.8 mm
